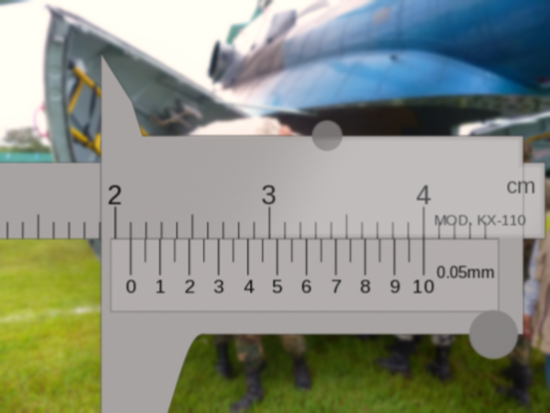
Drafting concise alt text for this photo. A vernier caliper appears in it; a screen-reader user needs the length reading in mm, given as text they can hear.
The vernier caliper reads 21.0 mm
